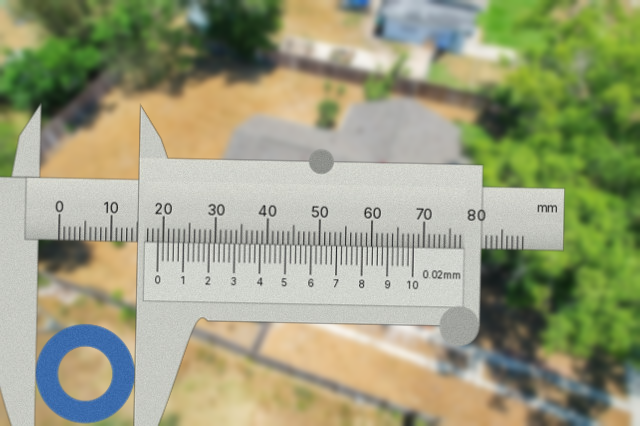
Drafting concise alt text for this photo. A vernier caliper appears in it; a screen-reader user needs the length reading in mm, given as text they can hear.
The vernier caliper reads 19.0 mm
